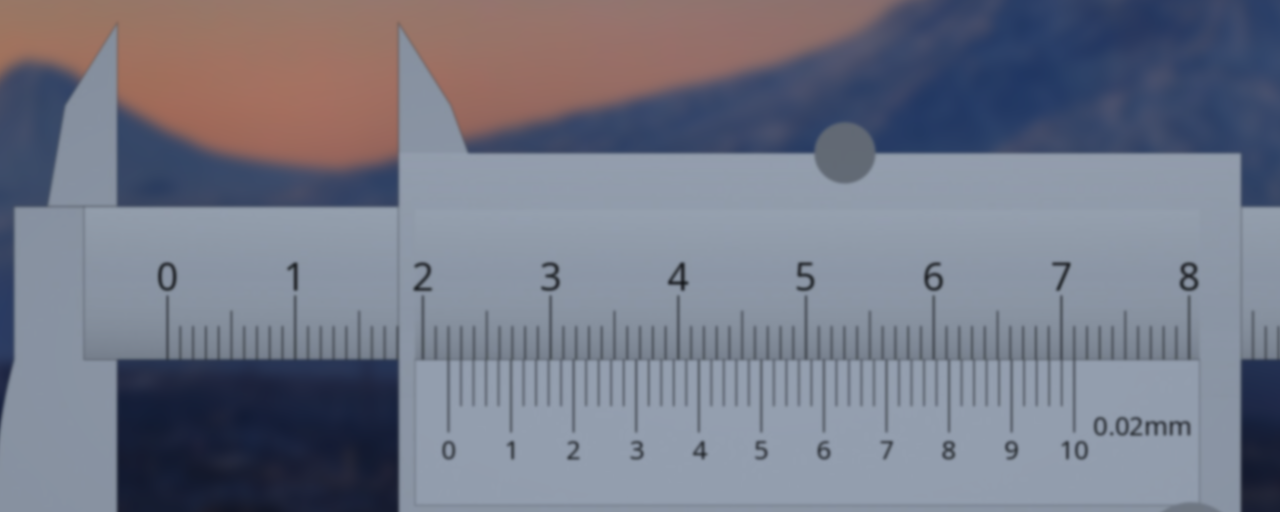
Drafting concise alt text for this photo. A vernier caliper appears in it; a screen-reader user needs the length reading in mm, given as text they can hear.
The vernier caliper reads 22.0 mm
